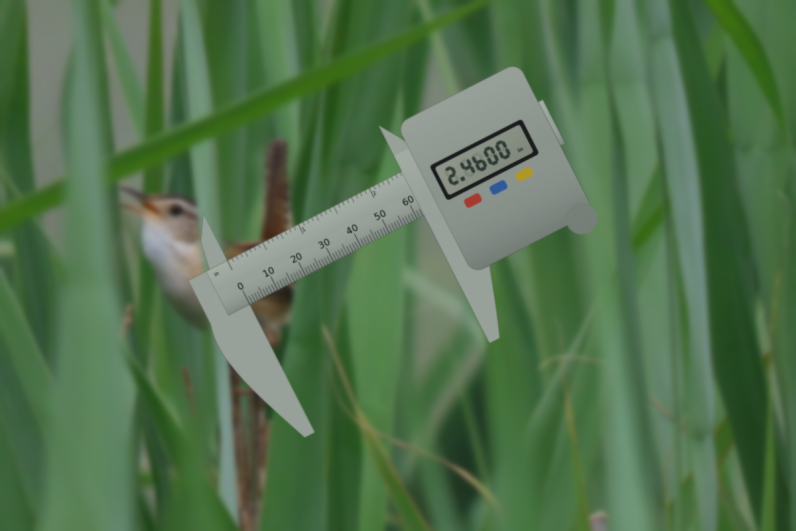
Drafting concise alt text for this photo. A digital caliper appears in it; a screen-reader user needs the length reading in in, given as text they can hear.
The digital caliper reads 2.4600 in
